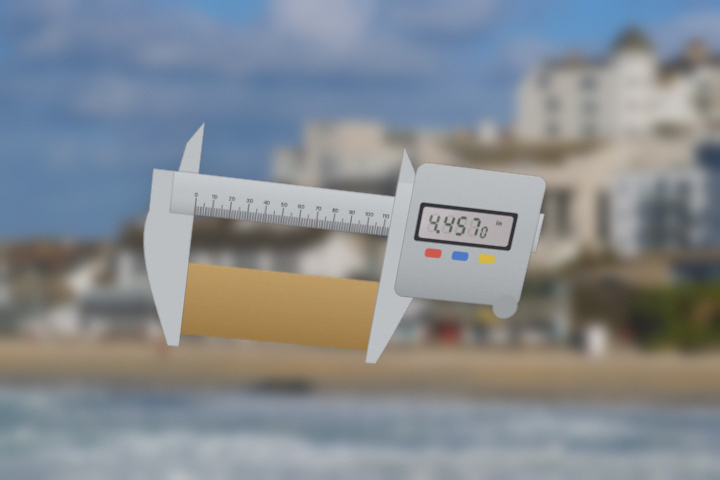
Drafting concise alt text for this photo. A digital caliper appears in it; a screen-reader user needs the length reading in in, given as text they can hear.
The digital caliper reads 4.4570 in
